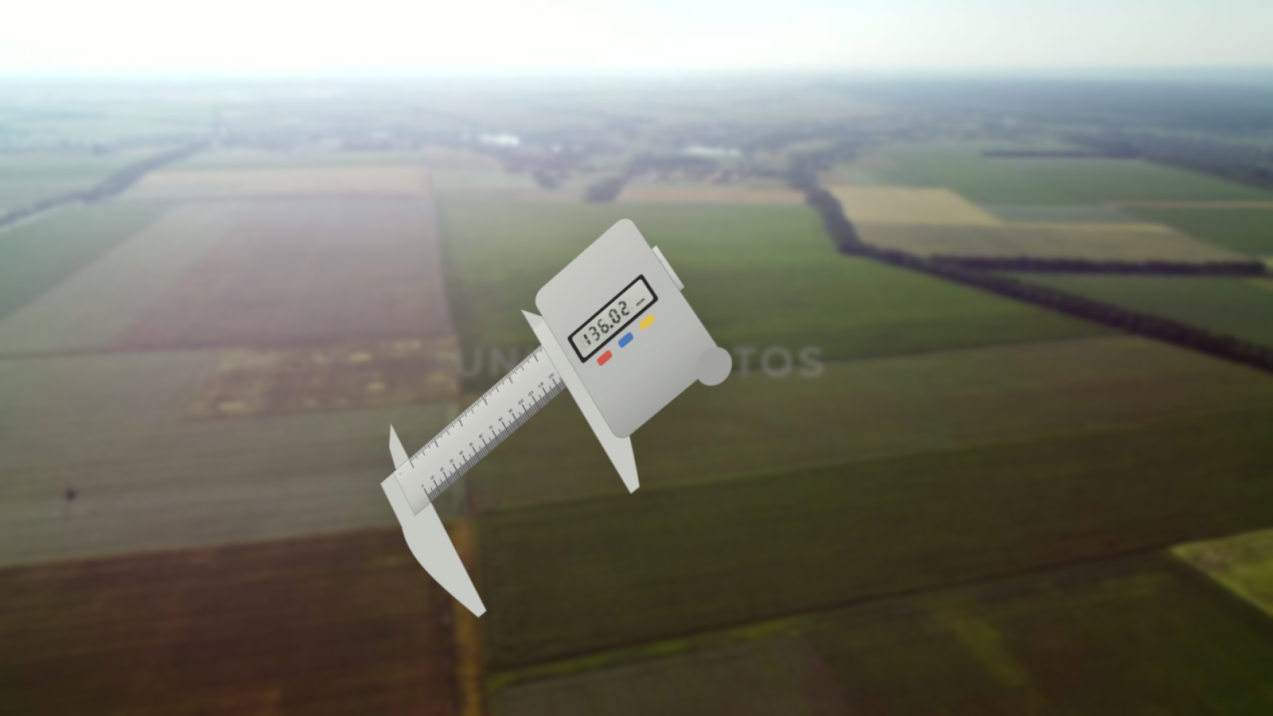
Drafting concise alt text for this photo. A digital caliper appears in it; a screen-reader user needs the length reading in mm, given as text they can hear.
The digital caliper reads 136.02 mm
